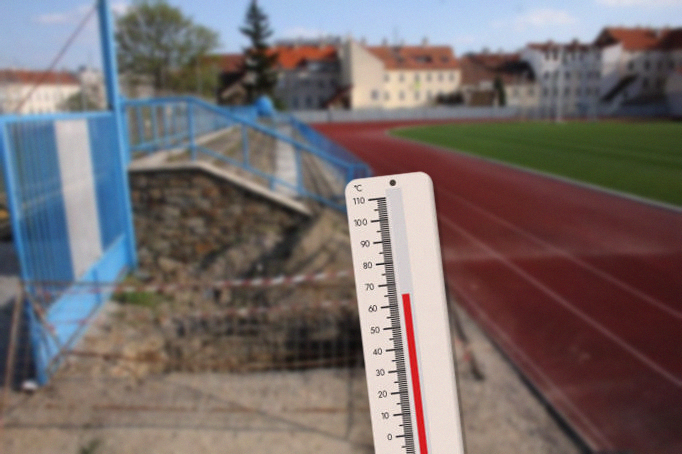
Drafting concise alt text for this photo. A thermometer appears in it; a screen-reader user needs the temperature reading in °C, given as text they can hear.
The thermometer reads 65 °C
